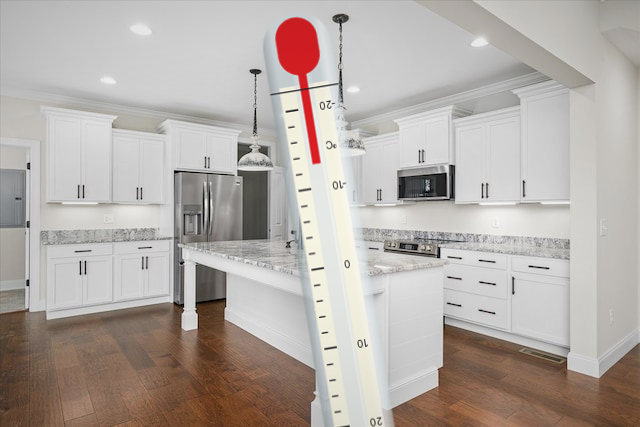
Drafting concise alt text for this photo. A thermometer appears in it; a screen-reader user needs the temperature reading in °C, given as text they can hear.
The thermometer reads -13 °C
